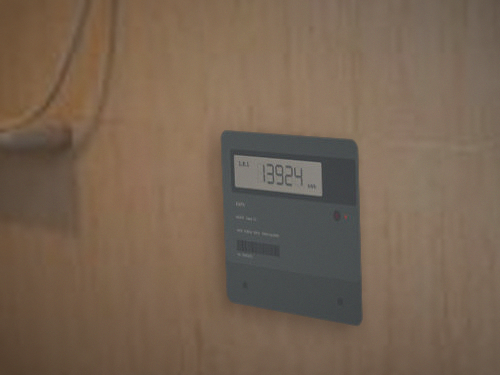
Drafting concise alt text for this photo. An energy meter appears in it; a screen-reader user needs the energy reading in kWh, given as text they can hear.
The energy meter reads 13924 kWh
